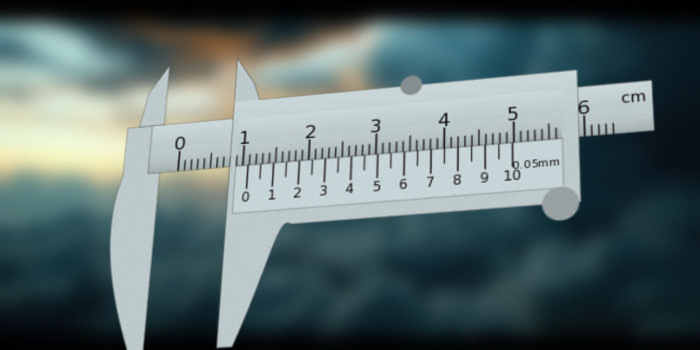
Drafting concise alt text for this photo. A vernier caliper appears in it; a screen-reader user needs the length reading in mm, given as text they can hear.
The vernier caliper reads 10.8 mm
